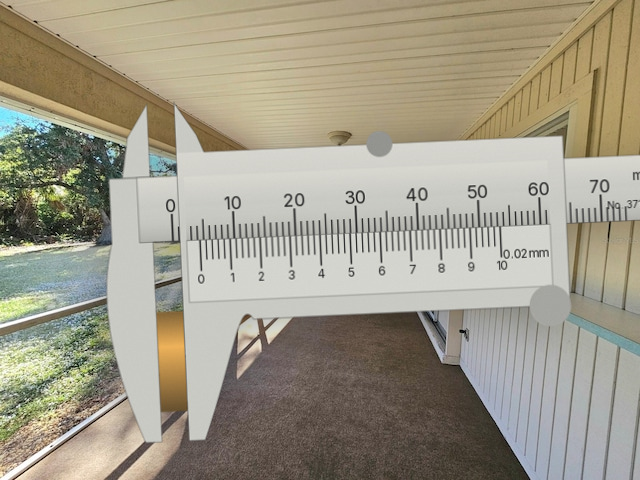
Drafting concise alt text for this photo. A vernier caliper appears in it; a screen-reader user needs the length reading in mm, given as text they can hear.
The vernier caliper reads 4.4 mm
